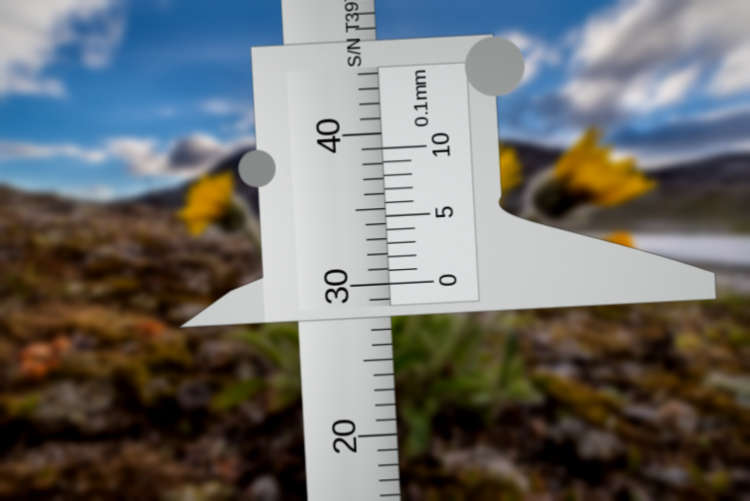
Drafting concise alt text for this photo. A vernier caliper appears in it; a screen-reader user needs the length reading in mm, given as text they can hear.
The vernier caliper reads 30.0 mm
